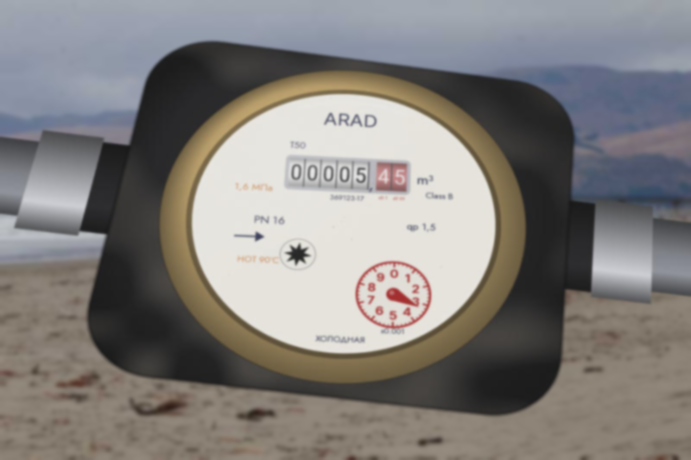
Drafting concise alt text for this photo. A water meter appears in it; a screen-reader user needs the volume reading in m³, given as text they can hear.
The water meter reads 5.453 m³
